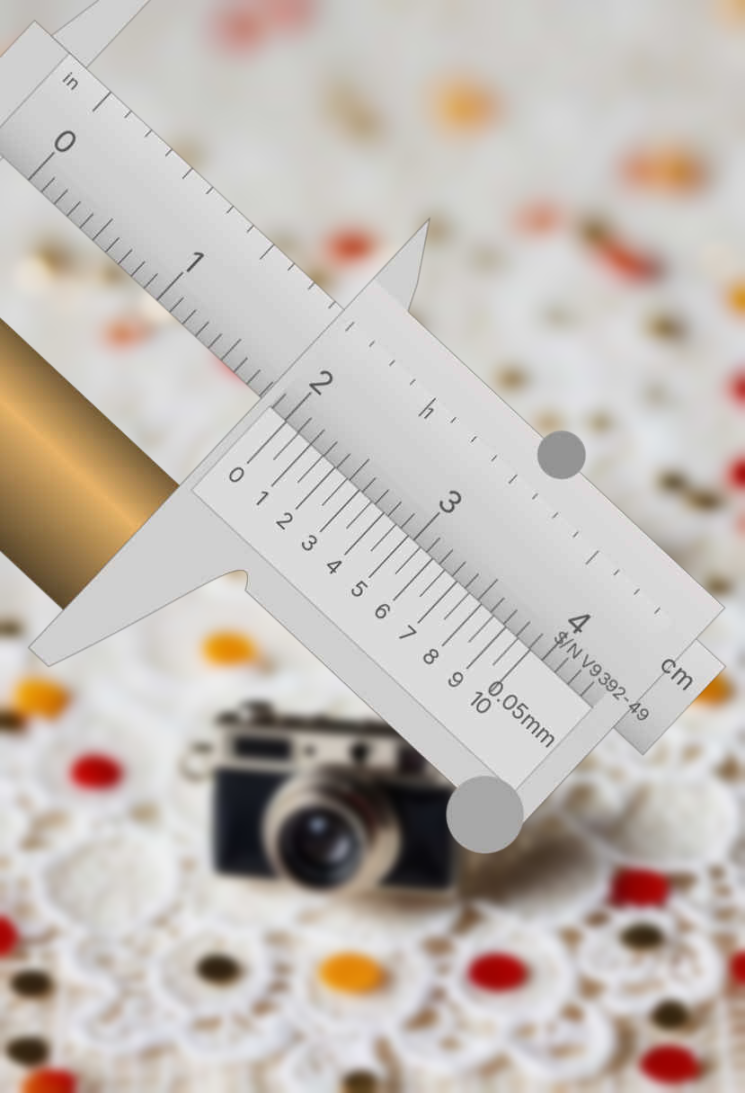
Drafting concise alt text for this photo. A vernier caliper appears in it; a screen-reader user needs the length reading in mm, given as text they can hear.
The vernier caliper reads 20.1 mm
